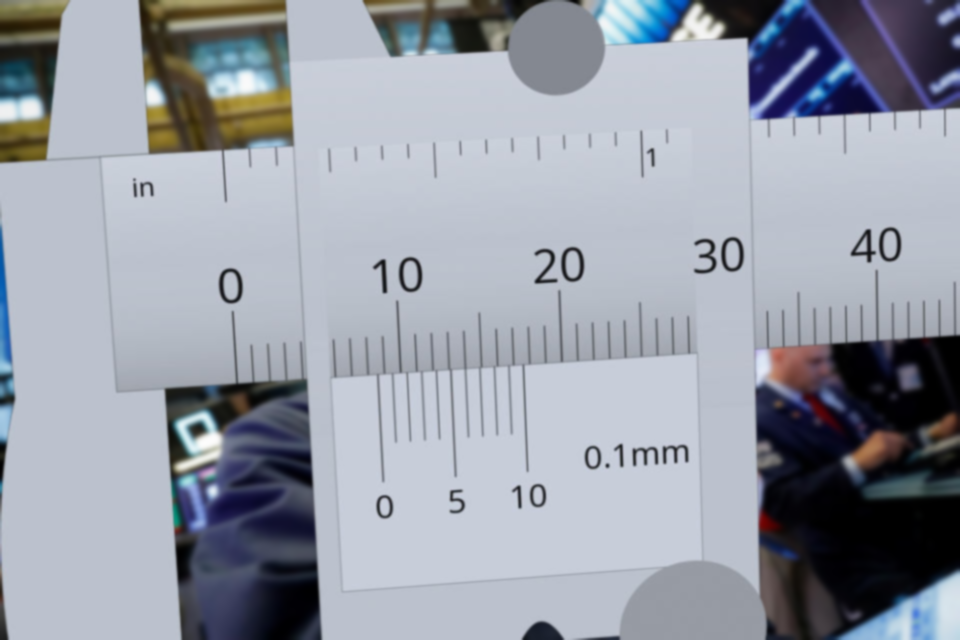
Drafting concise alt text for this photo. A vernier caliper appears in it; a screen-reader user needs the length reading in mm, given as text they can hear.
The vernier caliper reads 8.6 mm
